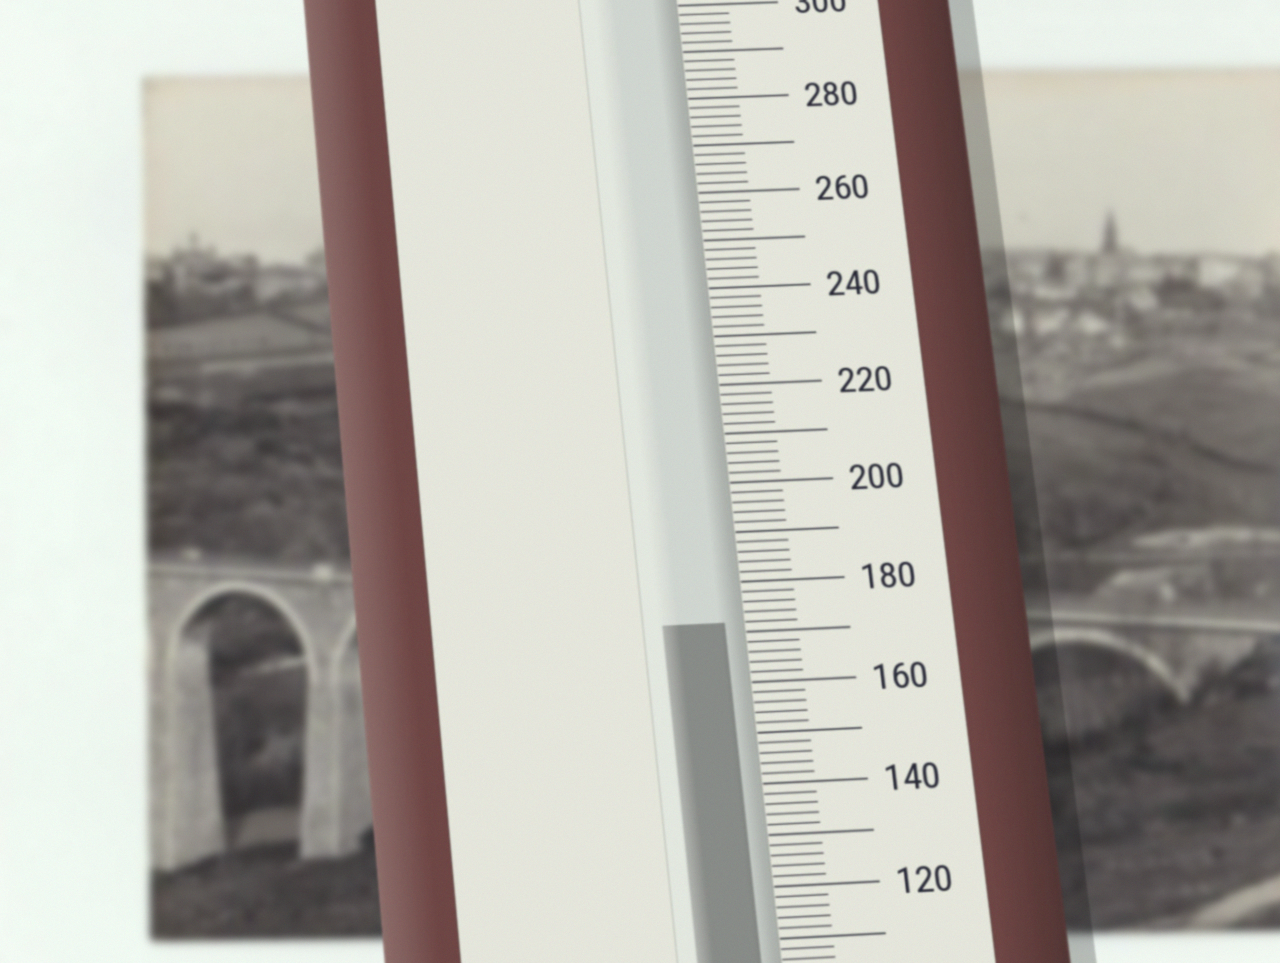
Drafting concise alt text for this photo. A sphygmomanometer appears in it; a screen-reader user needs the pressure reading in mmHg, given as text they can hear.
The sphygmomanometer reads 172 mmHg
